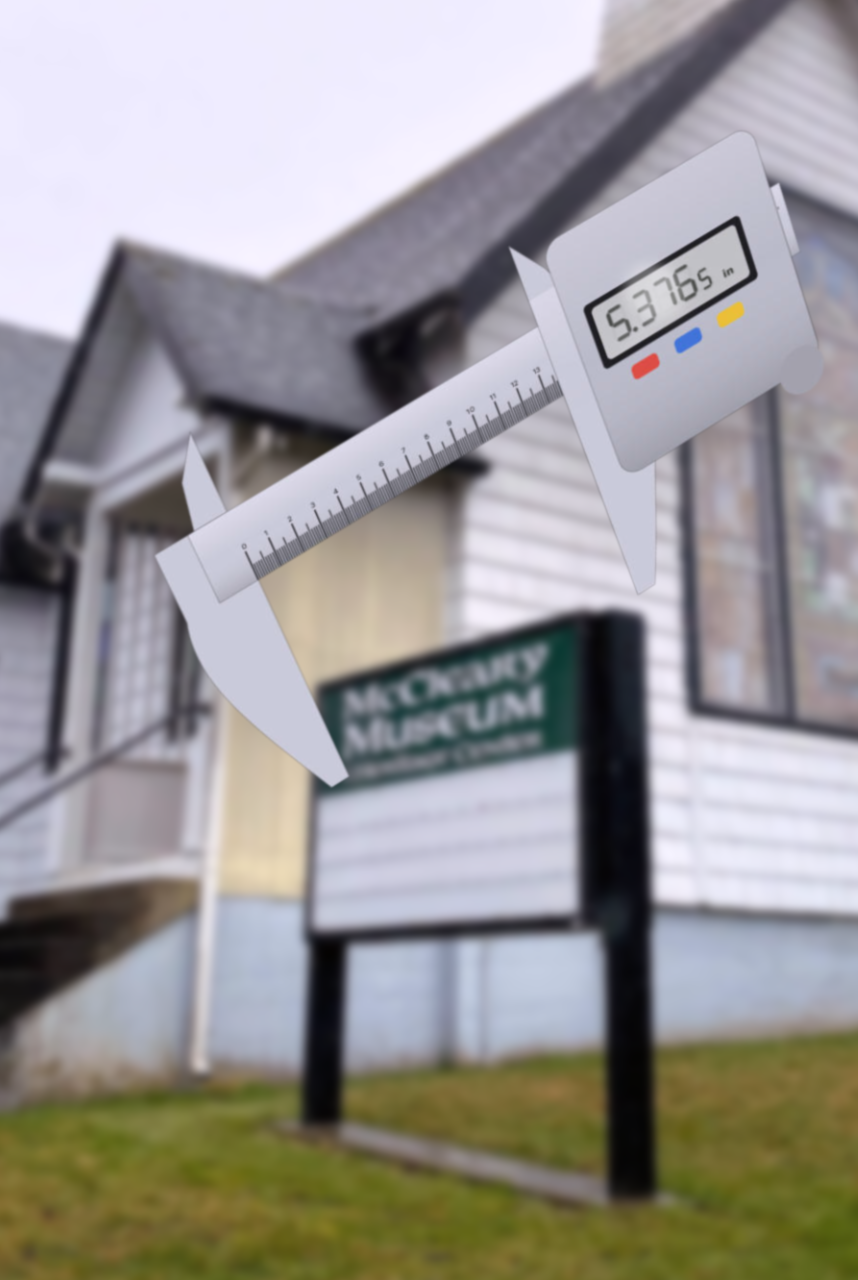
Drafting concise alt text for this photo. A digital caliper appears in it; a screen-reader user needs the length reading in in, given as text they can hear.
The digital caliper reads 5.3765 in
